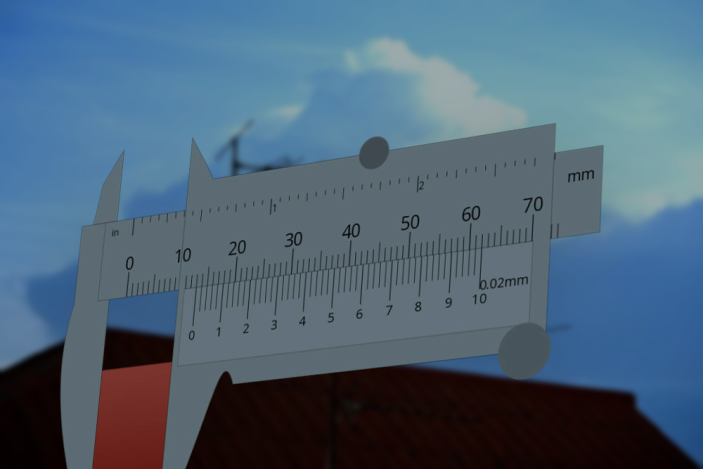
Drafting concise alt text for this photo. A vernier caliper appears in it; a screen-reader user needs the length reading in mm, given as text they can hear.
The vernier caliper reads 13.0 mm
